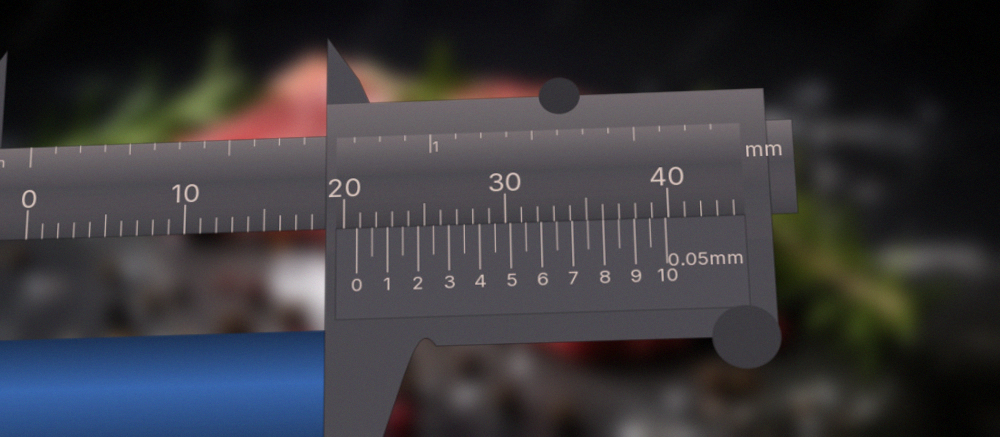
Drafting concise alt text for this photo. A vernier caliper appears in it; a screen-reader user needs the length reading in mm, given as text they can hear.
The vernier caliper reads 20.8 mm
